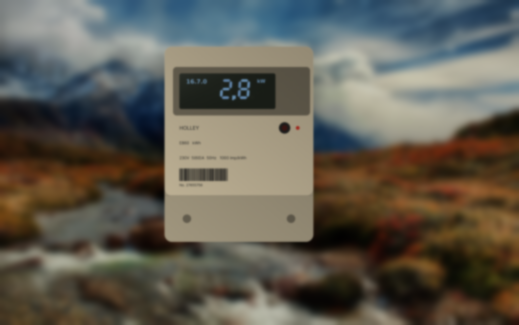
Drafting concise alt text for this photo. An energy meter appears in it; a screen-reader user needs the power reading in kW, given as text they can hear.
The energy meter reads 2.8 kW
